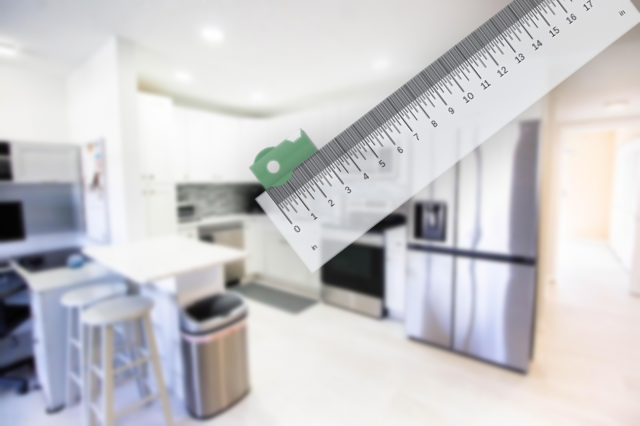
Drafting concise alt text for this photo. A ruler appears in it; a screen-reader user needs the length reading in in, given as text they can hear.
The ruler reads 3 in
